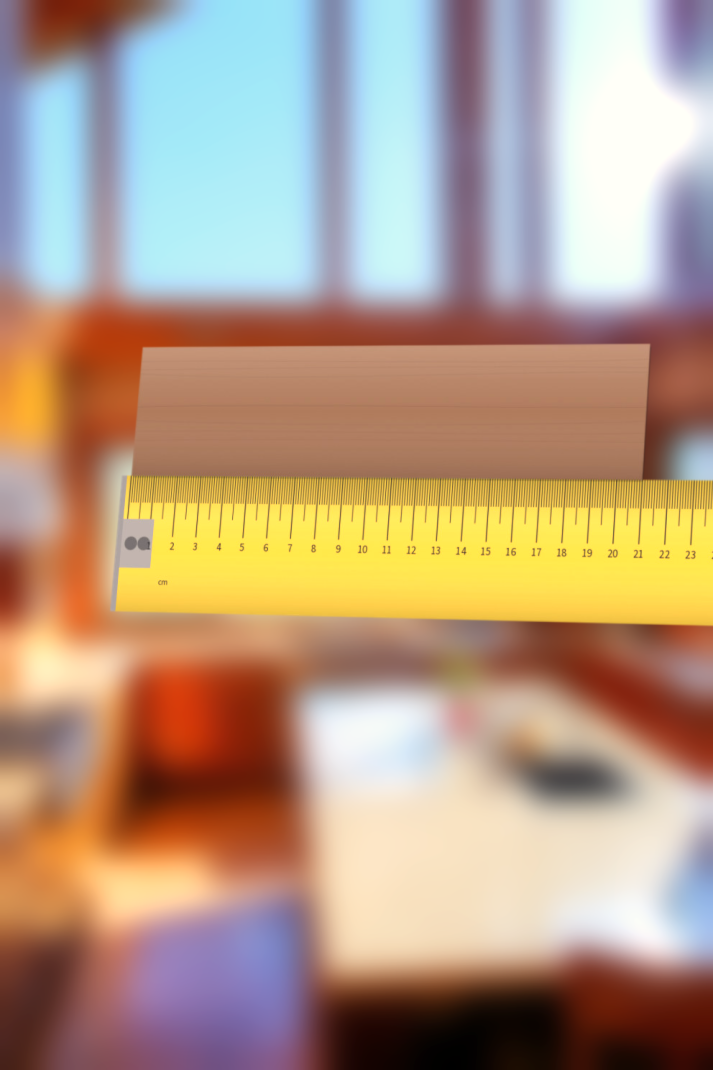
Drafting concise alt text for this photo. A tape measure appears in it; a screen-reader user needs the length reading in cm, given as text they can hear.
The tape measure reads 21 cm
